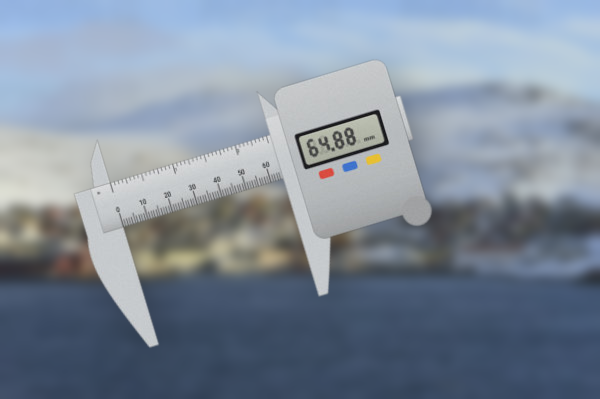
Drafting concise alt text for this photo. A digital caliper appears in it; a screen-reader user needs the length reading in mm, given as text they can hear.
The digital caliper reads 64.88 mm
